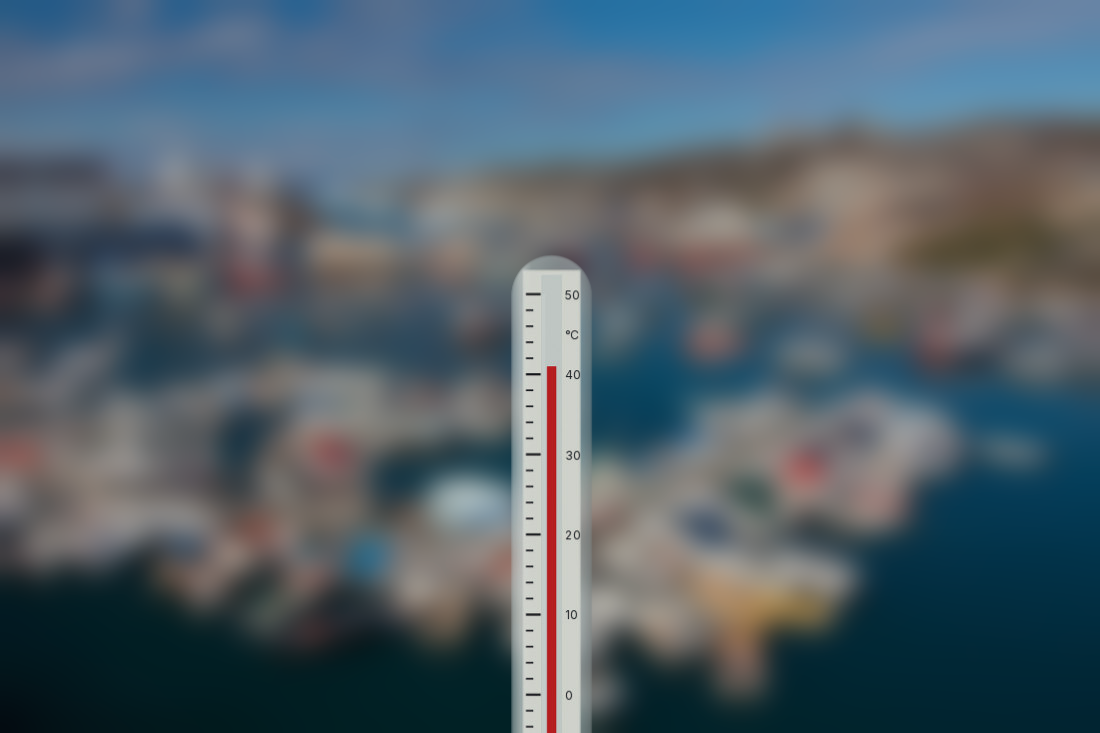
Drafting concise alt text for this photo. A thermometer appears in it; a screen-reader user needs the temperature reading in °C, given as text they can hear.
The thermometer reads 41 °C
